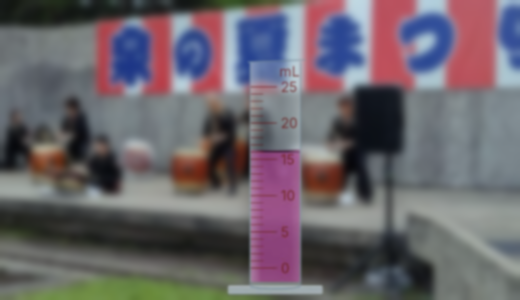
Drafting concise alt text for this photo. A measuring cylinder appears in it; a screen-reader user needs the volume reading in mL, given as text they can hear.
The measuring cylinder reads 16 mL
